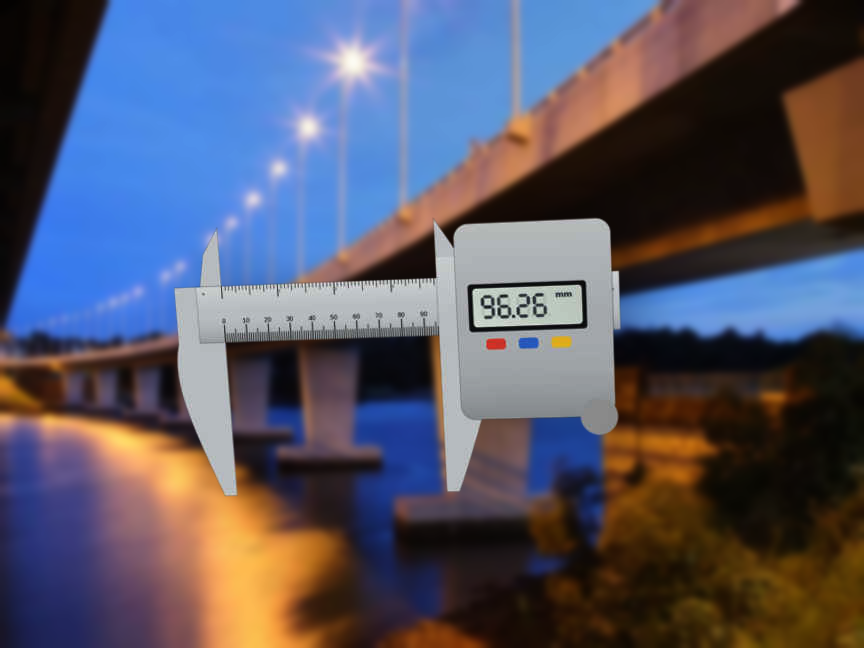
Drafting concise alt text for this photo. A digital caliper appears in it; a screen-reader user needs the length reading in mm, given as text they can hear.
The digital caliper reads 96.26 mm
